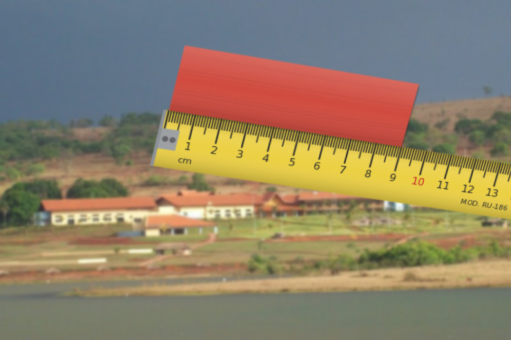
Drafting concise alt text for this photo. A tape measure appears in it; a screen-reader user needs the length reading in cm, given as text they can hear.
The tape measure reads 9 cm
